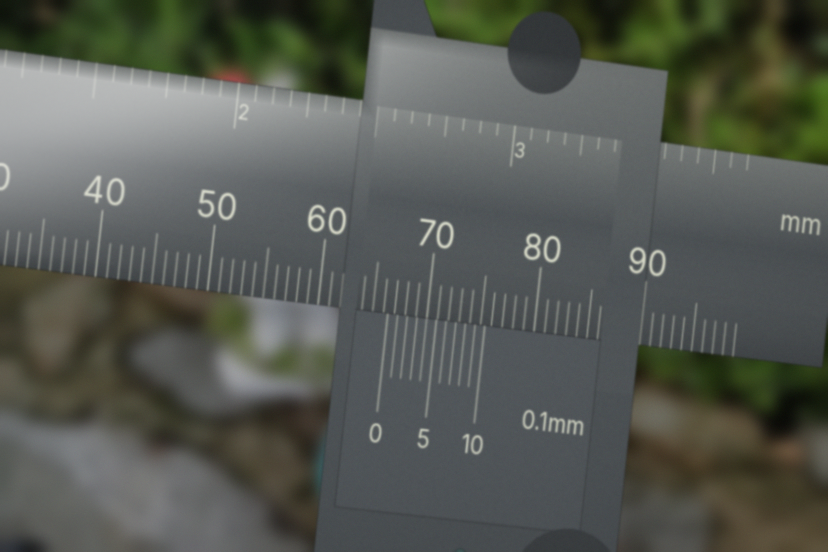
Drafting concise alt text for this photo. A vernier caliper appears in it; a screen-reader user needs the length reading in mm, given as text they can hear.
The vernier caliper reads 66.4 mm
